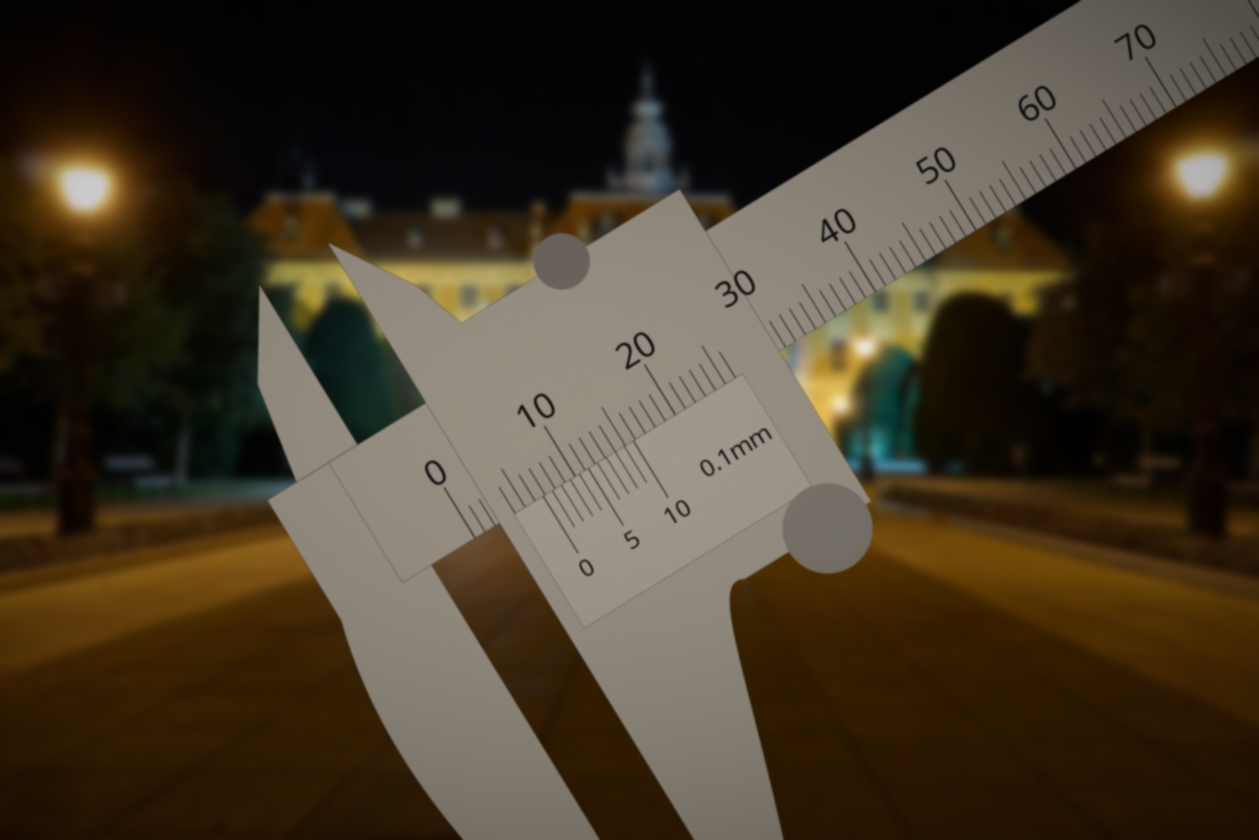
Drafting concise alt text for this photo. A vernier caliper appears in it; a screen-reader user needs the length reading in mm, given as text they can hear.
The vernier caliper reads 6.8 mm
